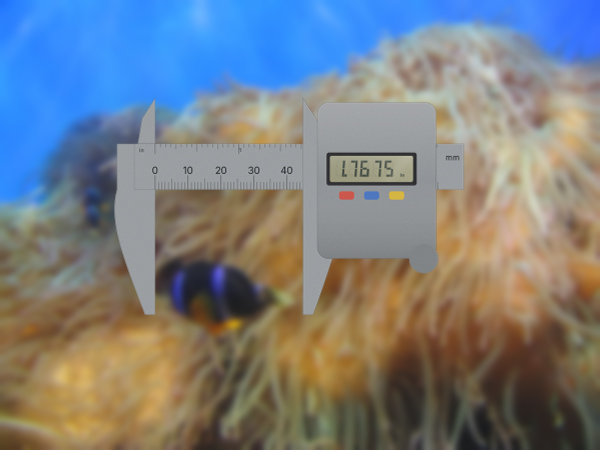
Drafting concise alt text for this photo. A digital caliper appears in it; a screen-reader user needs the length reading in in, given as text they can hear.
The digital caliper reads 1.7675 in
